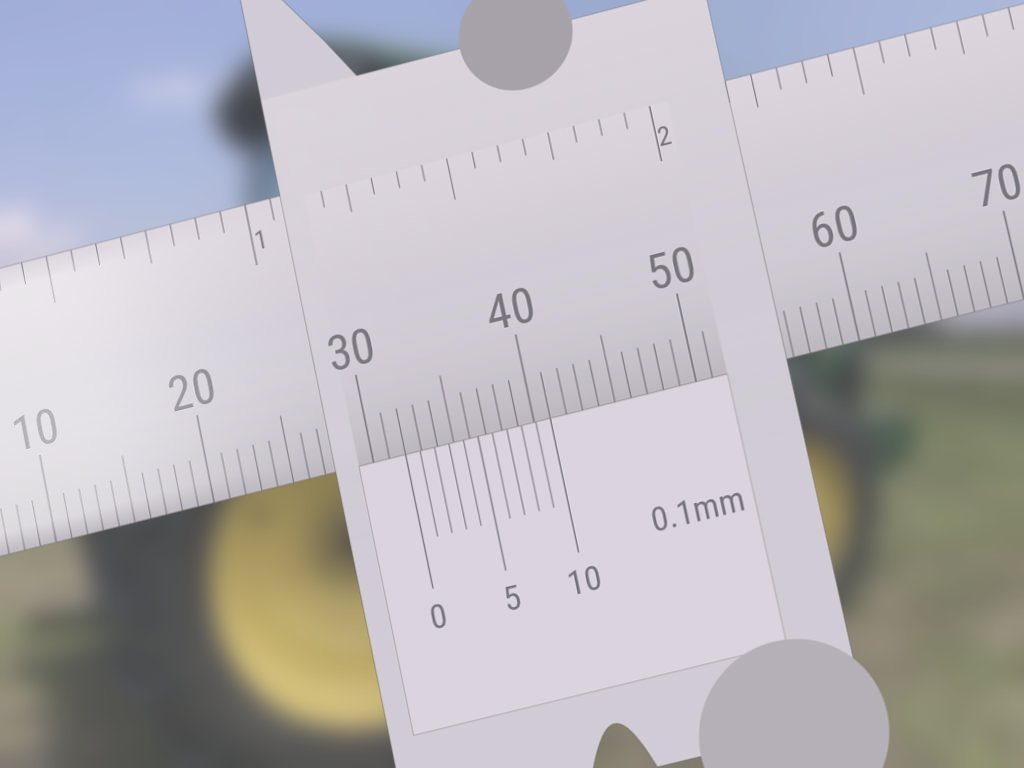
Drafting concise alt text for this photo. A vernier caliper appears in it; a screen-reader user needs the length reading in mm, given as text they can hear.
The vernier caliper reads 32.0 mm
